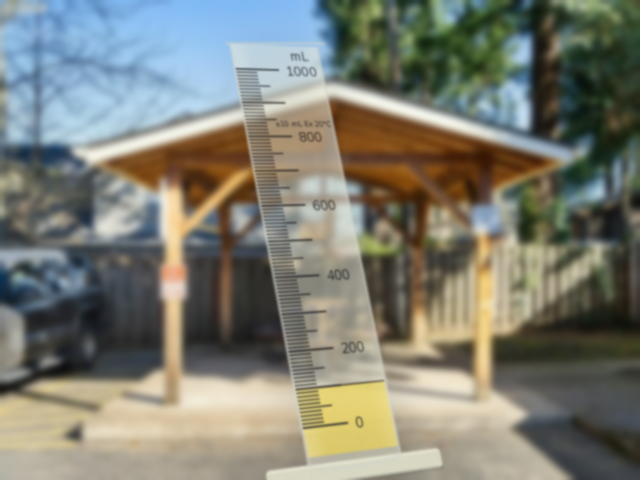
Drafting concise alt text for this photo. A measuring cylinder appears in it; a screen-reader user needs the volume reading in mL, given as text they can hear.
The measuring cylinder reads 100 mL
